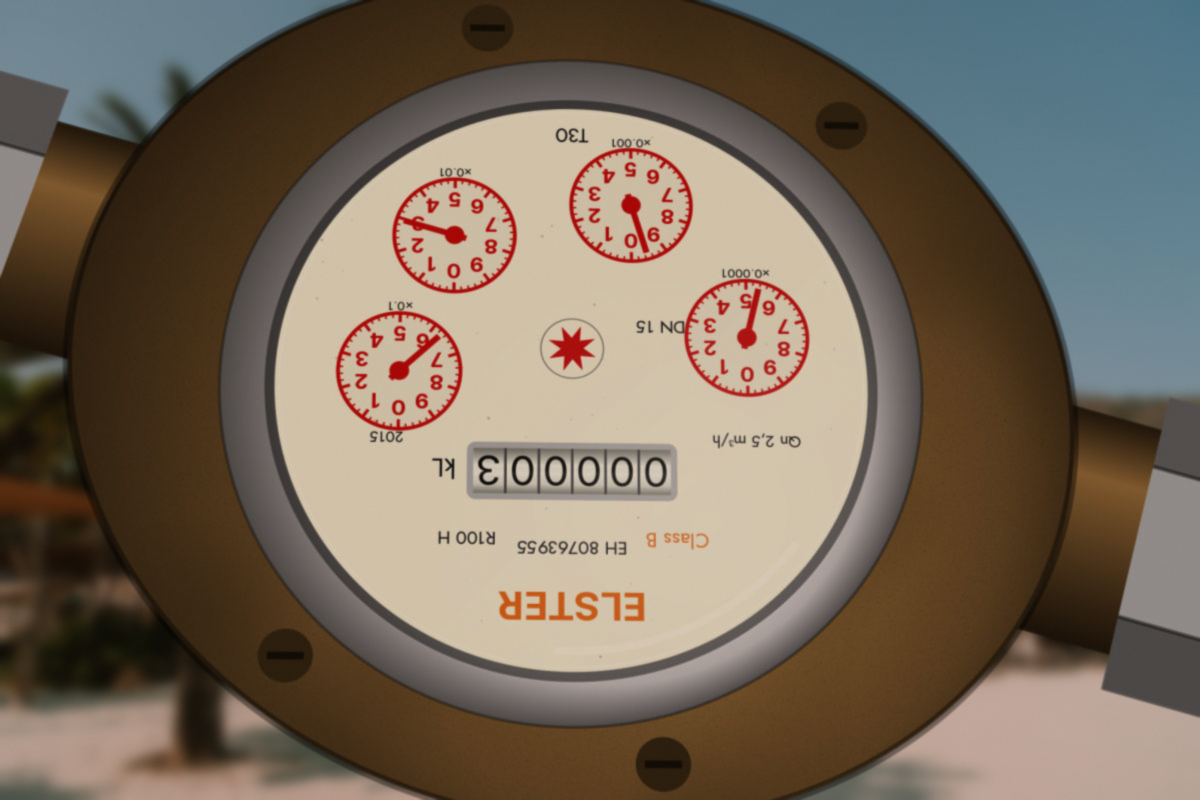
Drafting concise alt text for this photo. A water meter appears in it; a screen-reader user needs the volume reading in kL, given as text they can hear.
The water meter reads 3.6295 kL
